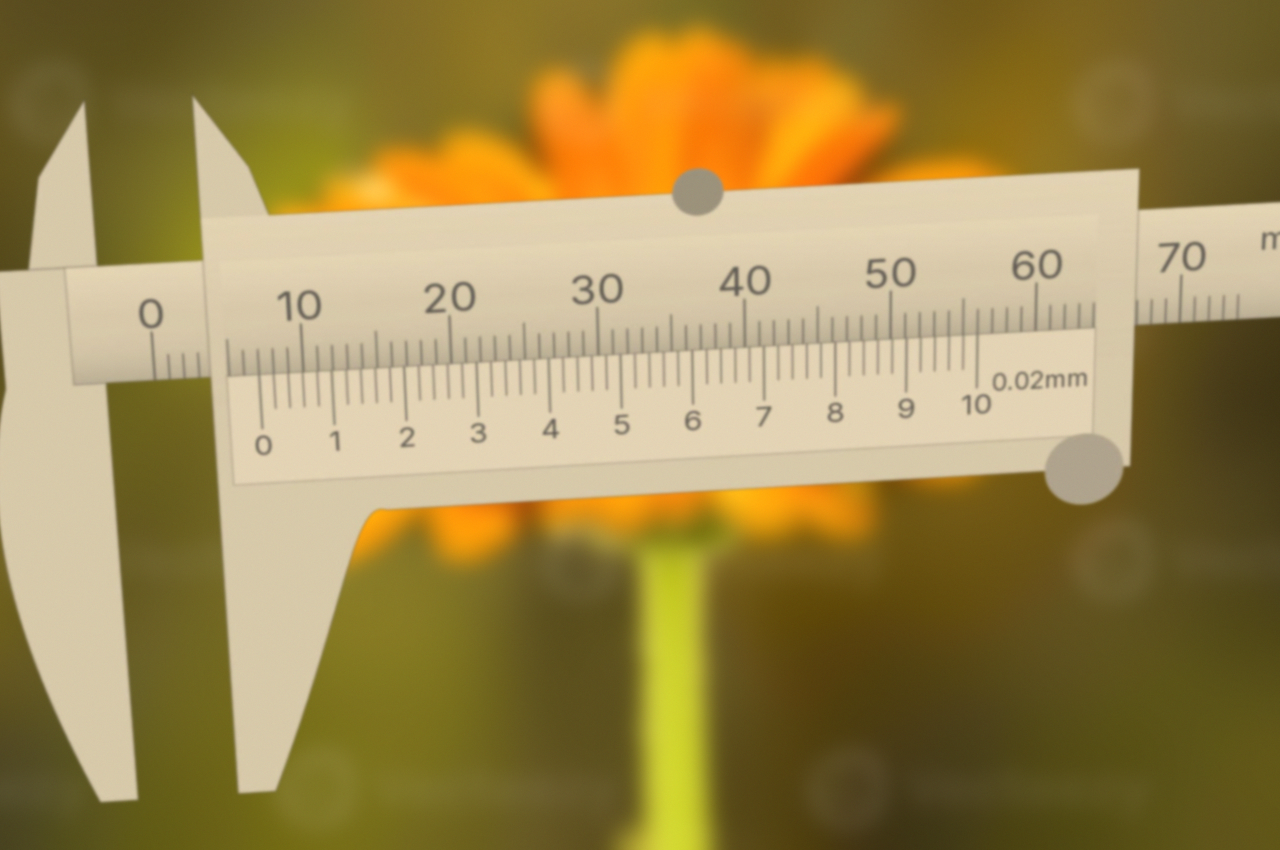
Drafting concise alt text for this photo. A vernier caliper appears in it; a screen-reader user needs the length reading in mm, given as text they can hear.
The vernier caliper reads 7.0 mm
